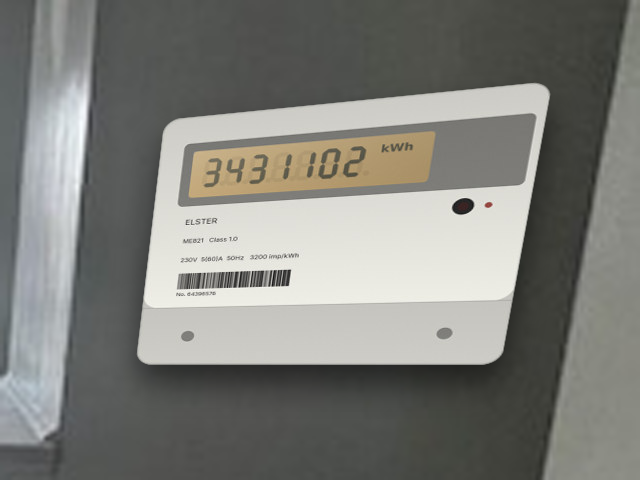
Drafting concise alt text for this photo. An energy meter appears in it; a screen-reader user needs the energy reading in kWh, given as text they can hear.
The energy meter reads 3431102 kWh
